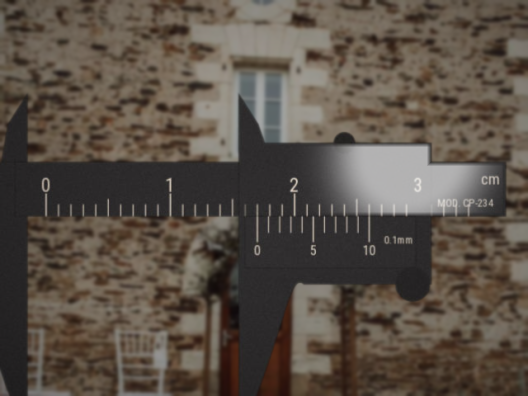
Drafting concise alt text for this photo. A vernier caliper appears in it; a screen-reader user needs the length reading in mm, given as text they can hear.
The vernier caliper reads 17.0 mm
